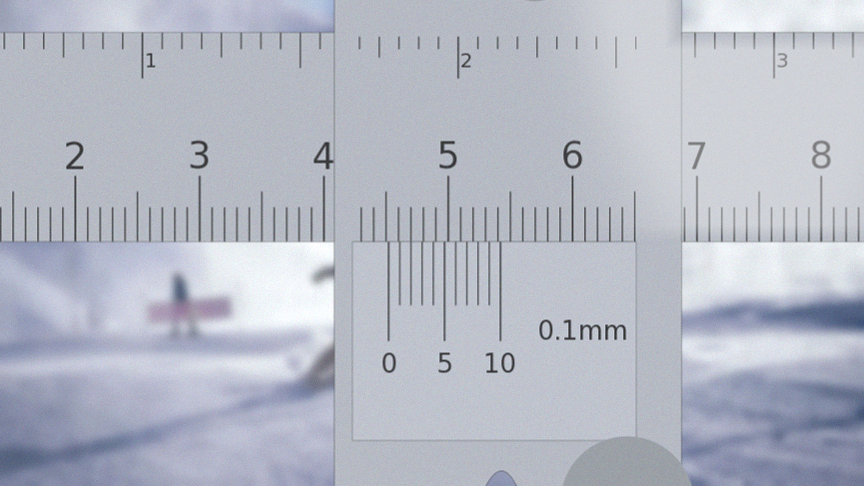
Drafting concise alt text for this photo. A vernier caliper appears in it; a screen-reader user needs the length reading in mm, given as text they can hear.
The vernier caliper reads 45.2 mm
